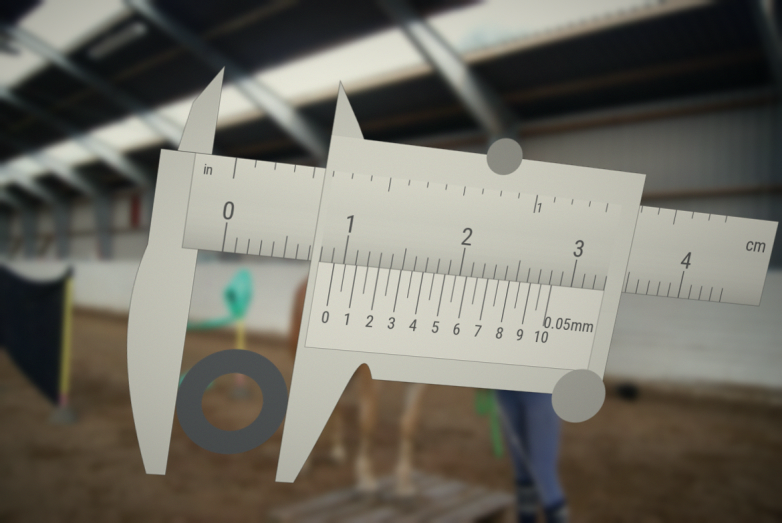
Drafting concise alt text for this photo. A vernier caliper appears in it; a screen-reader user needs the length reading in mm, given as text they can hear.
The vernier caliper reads 9.2 mm
